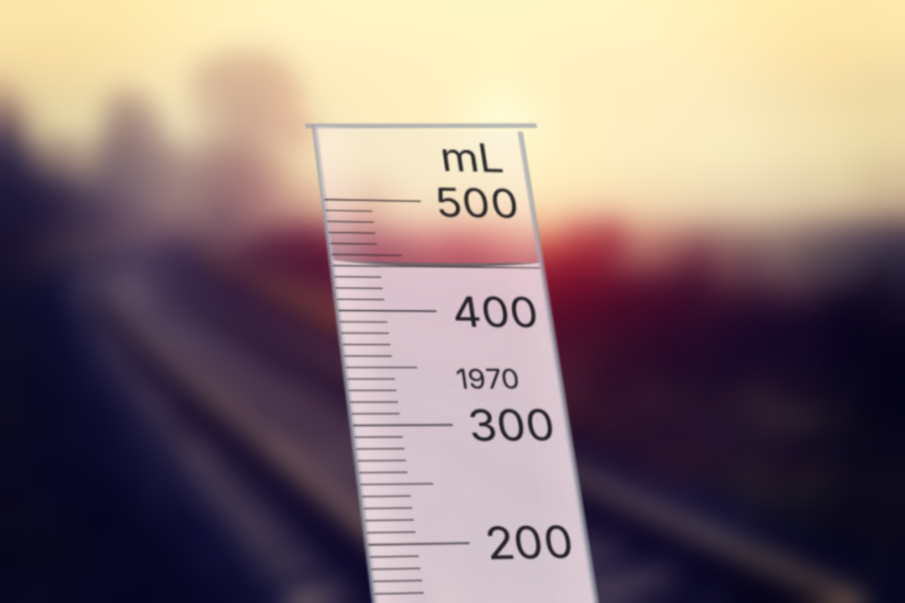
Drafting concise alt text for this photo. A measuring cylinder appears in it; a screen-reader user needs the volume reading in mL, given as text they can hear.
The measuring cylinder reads 440 mL
